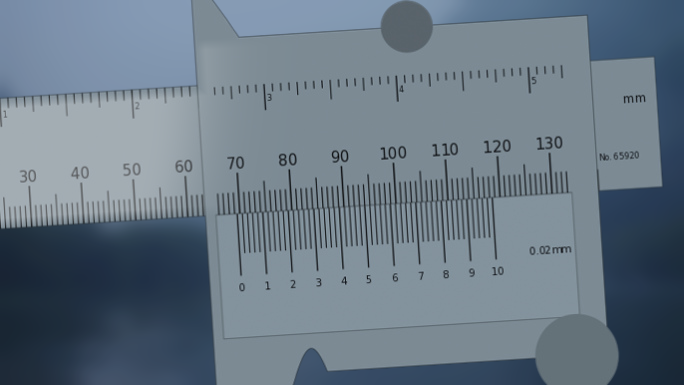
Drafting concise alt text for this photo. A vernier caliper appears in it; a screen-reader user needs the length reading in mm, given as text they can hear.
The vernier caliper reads 69.5 mm
